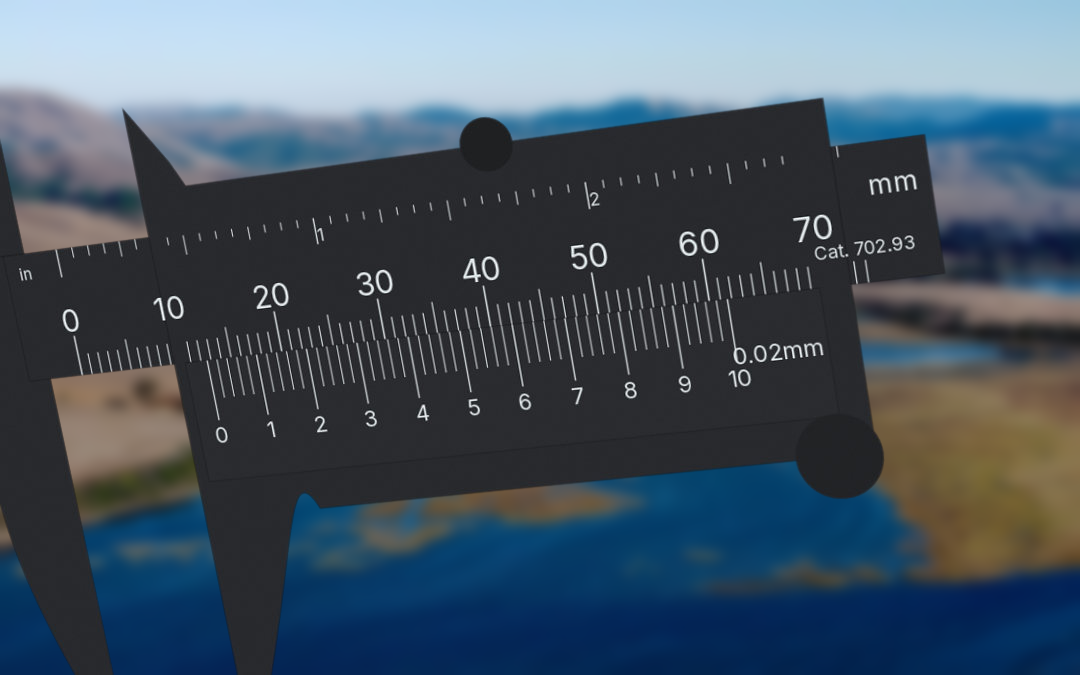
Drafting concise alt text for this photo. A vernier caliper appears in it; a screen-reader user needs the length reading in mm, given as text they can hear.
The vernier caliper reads 12.6 mm
